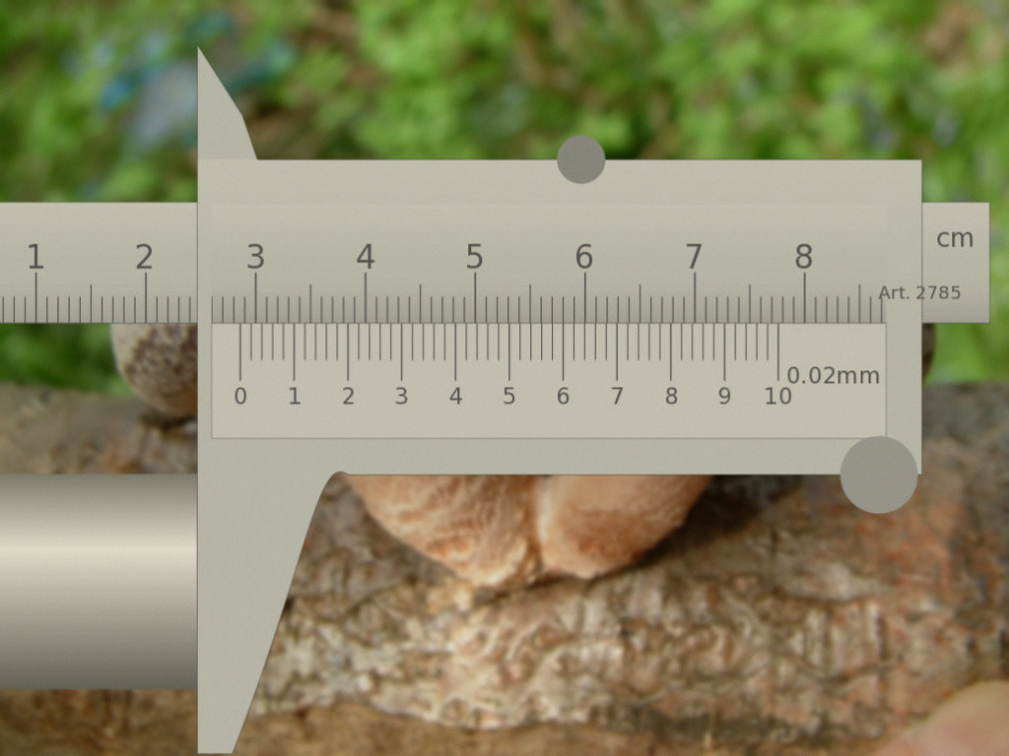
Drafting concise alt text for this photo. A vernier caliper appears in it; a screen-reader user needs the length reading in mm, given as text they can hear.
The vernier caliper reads 28.6 mm
